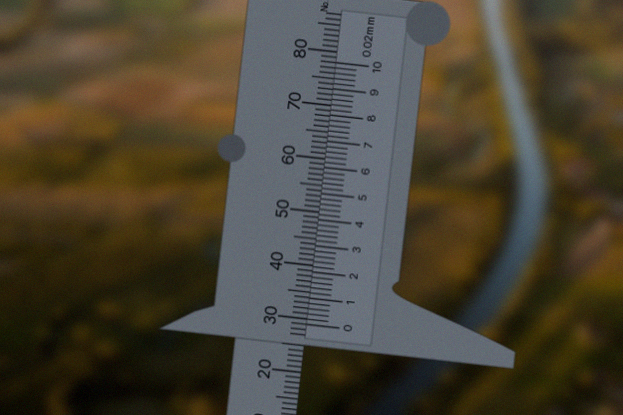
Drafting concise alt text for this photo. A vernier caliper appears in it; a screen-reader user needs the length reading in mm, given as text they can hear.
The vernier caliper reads 29.0 mm
